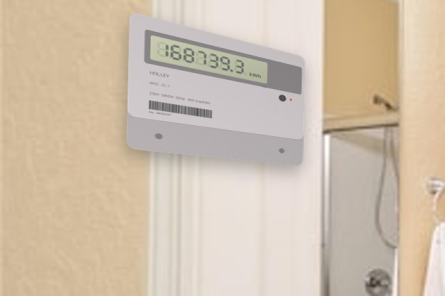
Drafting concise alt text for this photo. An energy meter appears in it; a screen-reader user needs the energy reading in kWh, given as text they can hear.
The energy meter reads 168739.3 kWh
